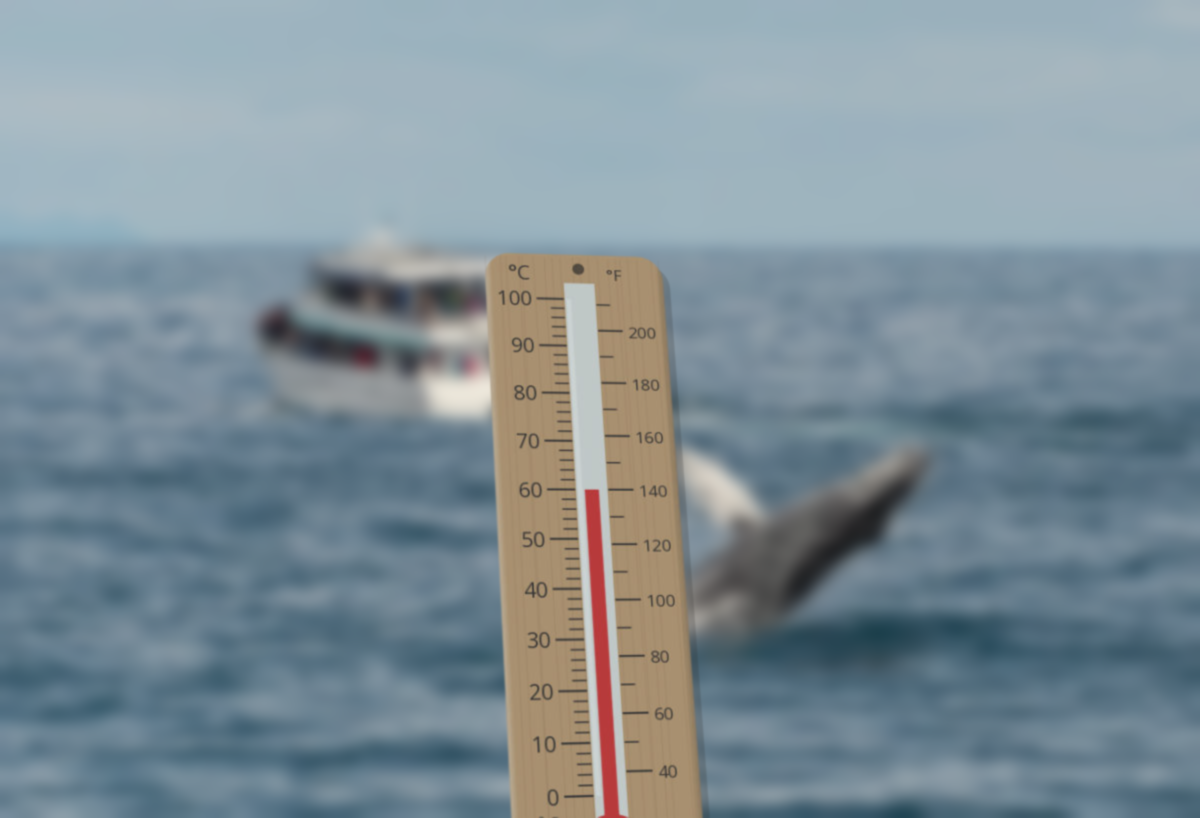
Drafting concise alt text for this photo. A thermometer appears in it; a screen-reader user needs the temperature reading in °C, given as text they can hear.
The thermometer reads 60 °C
